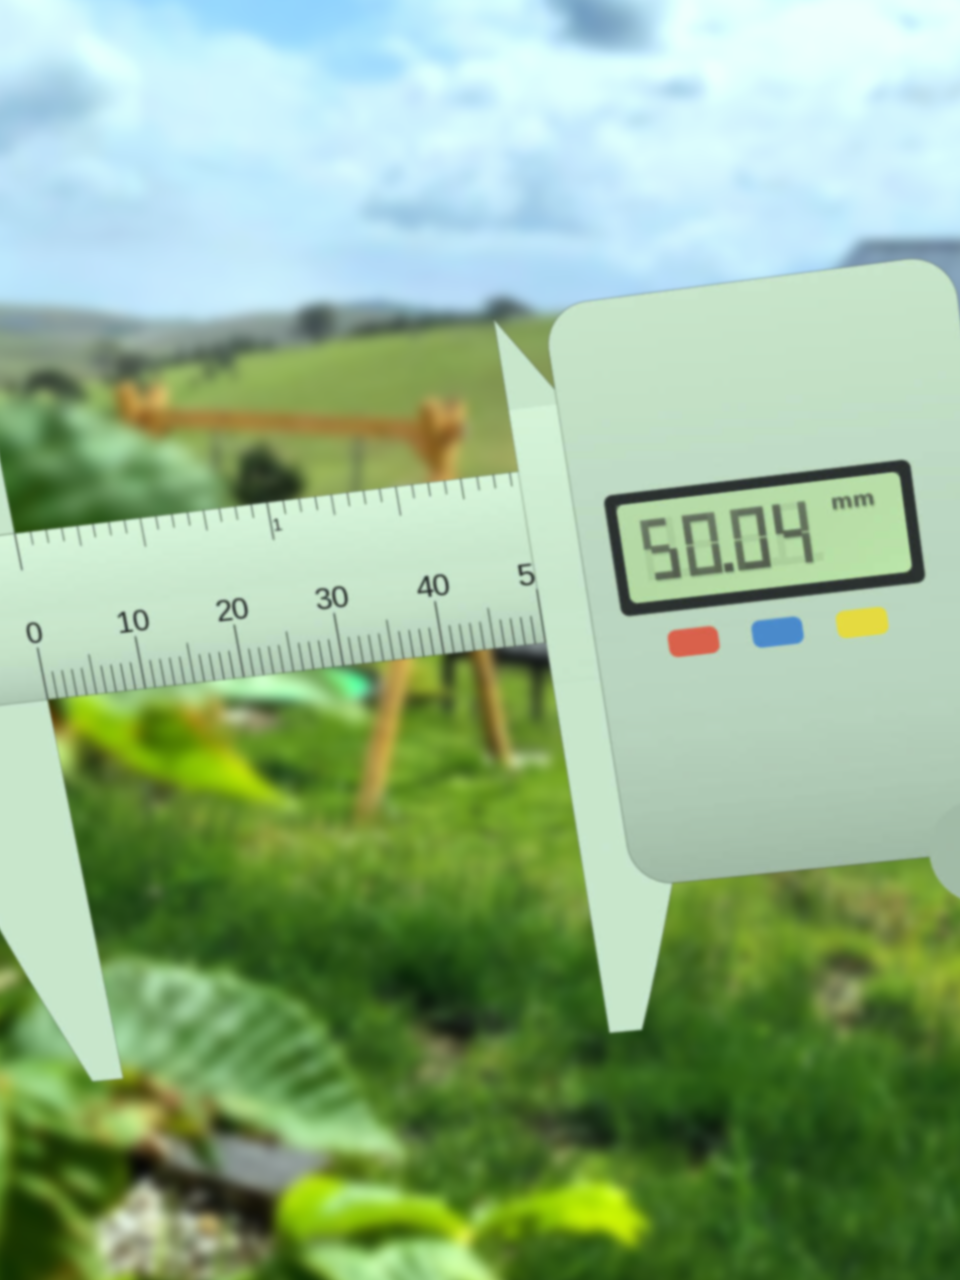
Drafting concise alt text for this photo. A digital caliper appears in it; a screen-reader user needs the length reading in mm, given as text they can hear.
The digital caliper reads 50.04 mm
